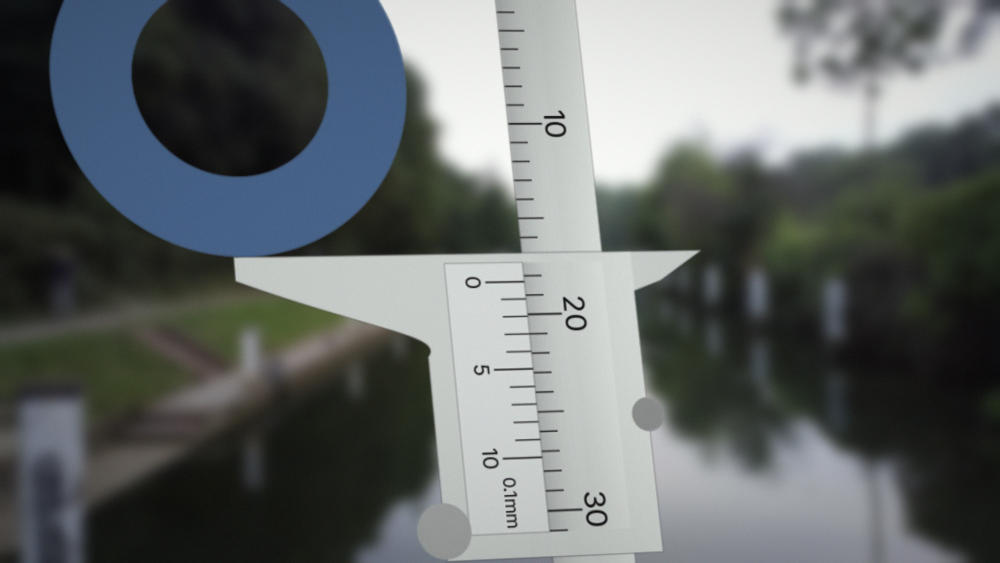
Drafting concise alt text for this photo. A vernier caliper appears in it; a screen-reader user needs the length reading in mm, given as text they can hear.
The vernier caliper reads 18.3 mm
